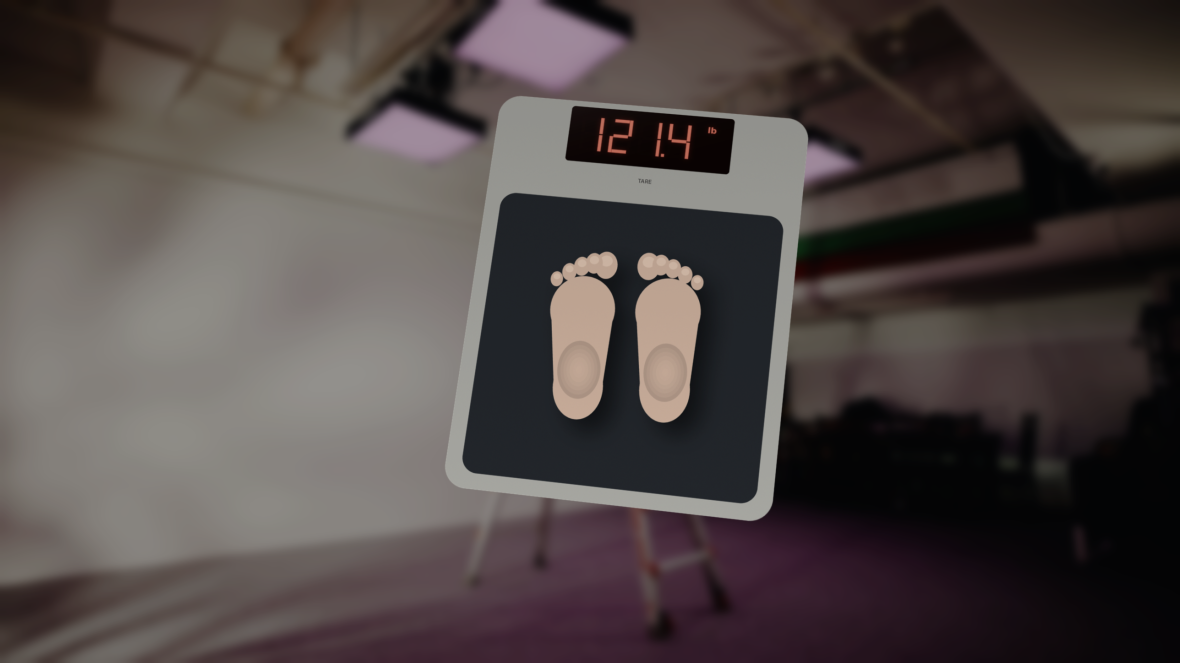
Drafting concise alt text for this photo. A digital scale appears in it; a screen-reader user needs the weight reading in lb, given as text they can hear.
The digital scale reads 121.4 lb
